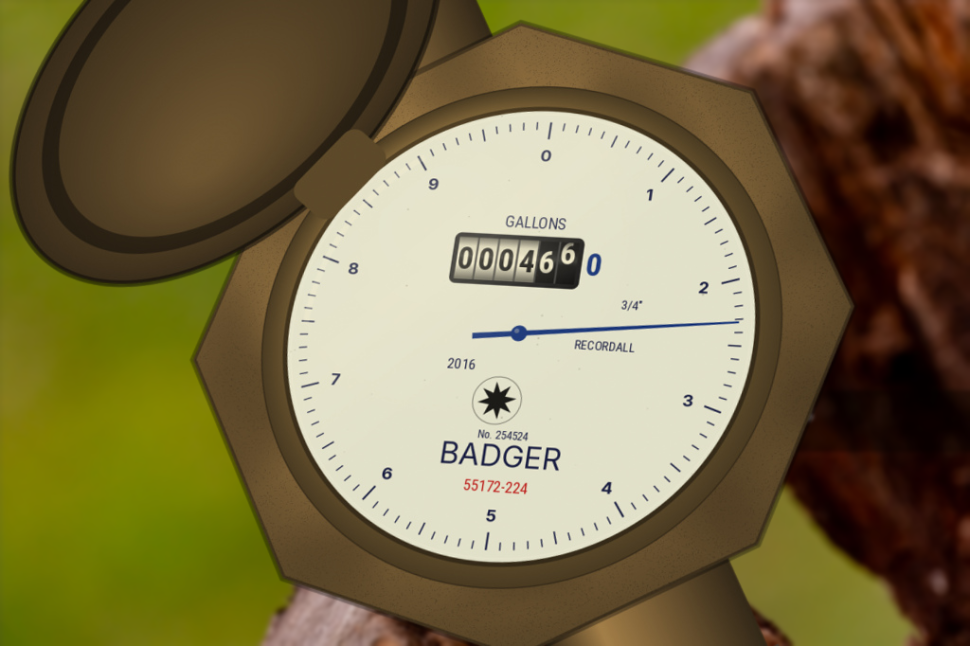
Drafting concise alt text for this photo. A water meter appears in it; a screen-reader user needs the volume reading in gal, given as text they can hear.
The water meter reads 4662.3 gal
